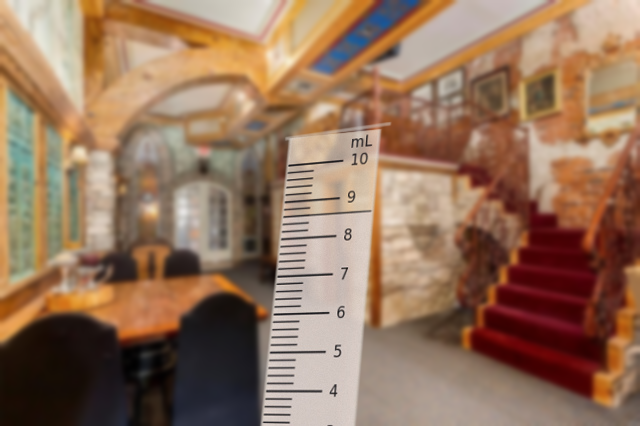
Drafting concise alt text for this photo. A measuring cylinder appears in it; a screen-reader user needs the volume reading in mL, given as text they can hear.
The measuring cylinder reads 8.6 mL
